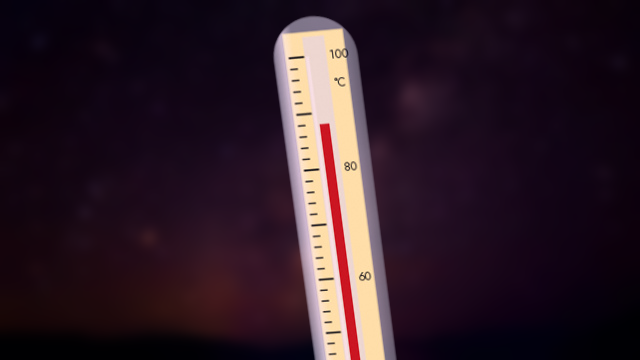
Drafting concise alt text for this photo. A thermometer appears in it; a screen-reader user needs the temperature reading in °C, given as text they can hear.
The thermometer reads 88 °C
